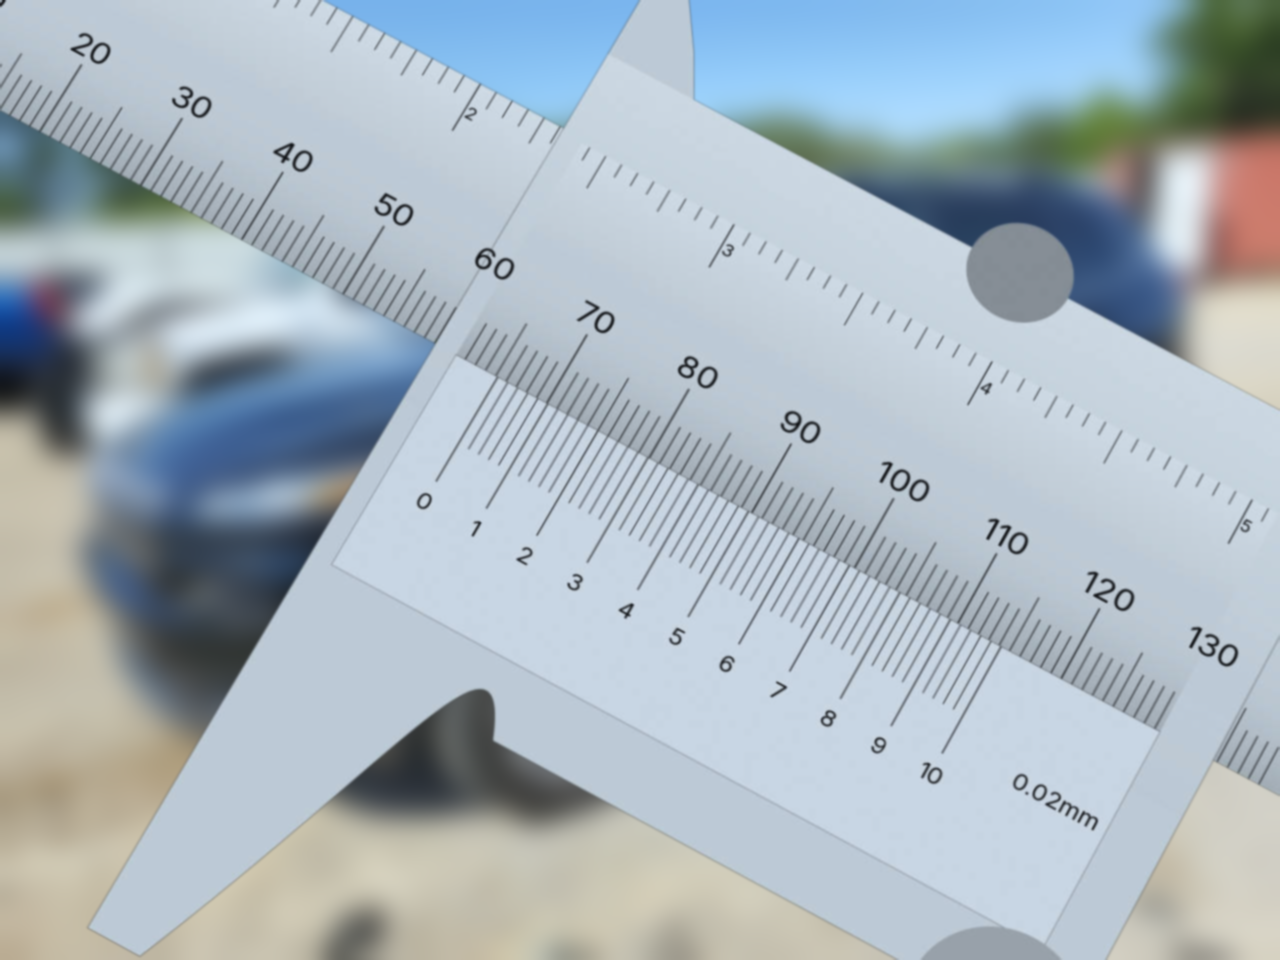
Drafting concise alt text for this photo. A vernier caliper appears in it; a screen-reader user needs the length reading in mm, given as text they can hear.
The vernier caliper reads 65.2 mm
